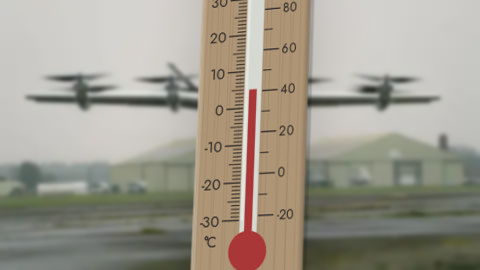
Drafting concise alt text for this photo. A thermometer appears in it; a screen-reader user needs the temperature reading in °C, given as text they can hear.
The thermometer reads 5 °C
